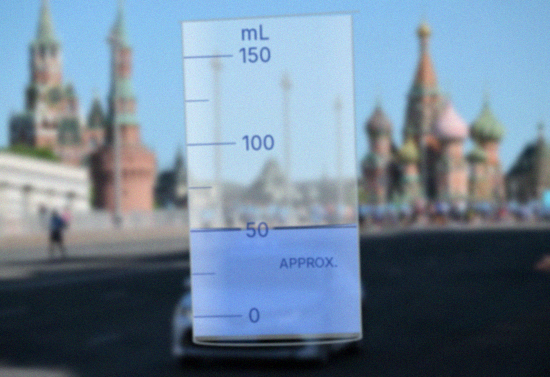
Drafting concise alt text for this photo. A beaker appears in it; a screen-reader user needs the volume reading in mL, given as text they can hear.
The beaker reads 50 mL
